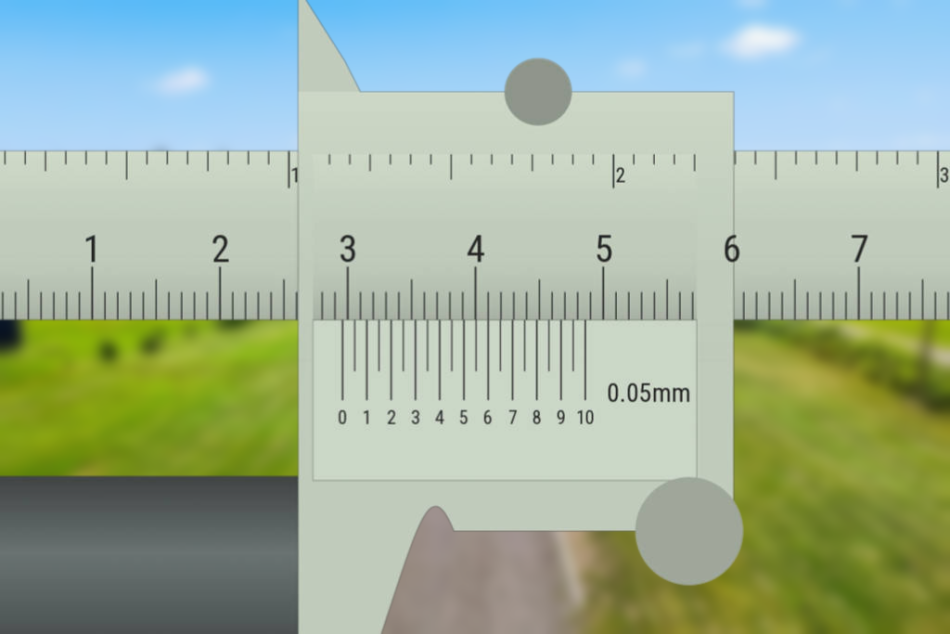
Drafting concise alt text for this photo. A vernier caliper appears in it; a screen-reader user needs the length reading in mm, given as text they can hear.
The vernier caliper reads 29.6 mm
